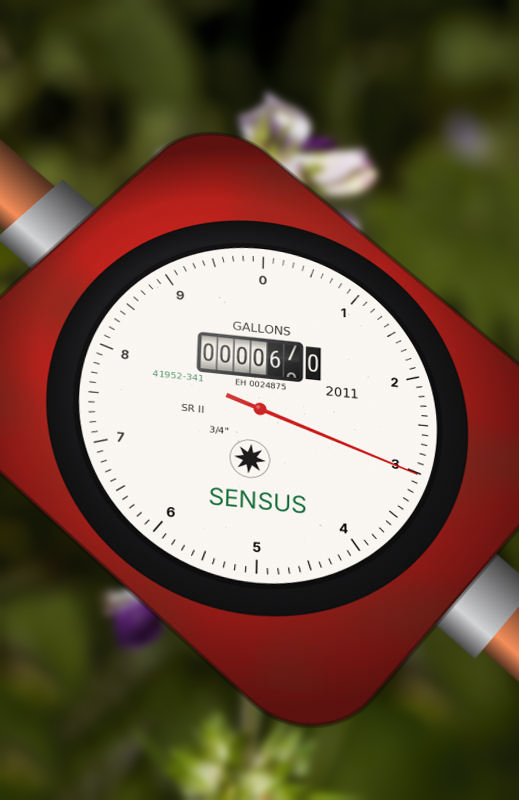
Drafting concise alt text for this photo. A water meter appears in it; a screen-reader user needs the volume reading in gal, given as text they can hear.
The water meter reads 673.0 gal
